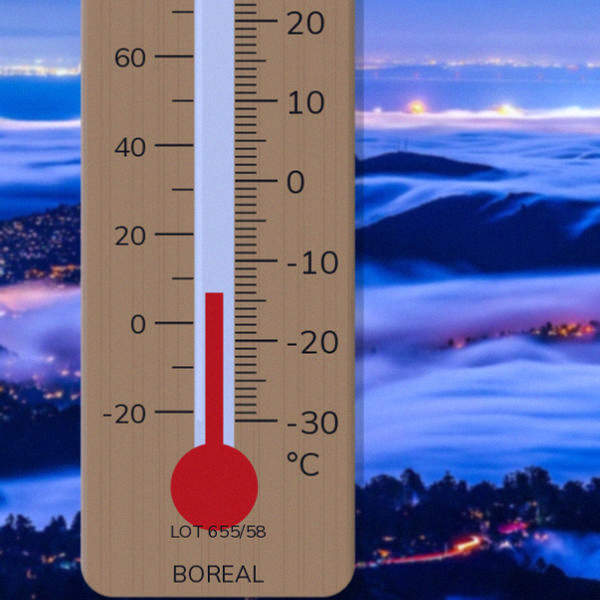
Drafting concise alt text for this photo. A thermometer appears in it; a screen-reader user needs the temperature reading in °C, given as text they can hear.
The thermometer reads -14 °C
